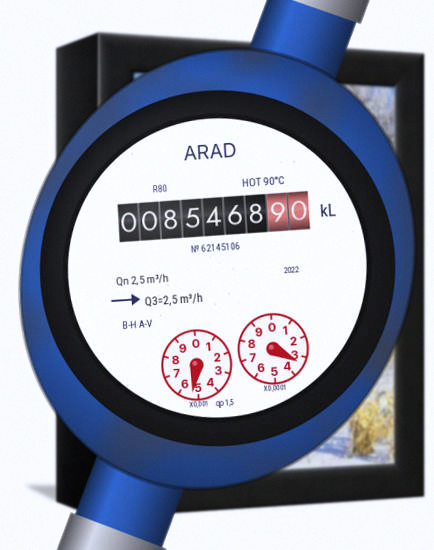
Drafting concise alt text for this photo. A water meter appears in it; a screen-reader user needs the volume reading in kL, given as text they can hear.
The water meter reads 85468.9053 kL
